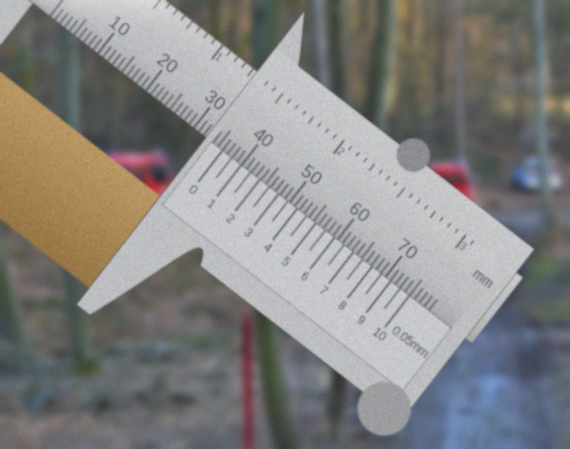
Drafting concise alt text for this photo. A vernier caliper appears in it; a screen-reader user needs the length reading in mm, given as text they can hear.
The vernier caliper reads 36.0 mm
